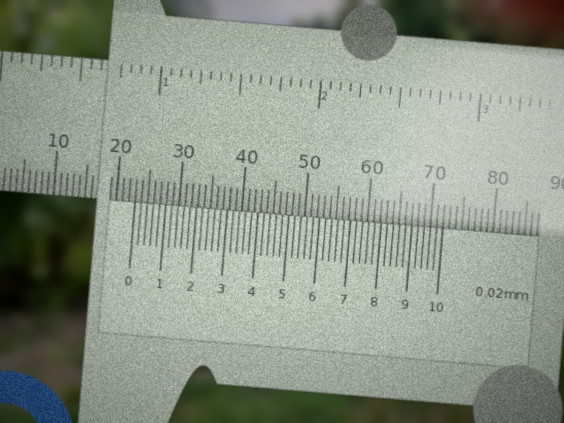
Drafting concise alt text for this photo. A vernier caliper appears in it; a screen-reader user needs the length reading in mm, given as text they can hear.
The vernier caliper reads 23.0 mm
